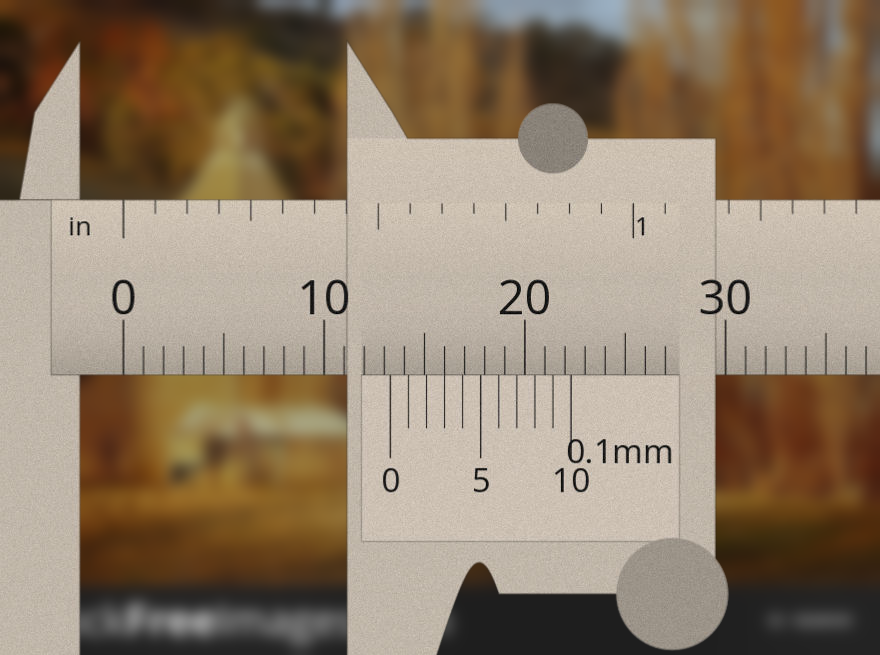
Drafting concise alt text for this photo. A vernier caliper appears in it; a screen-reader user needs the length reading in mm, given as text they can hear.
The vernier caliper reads 13.3 mm
